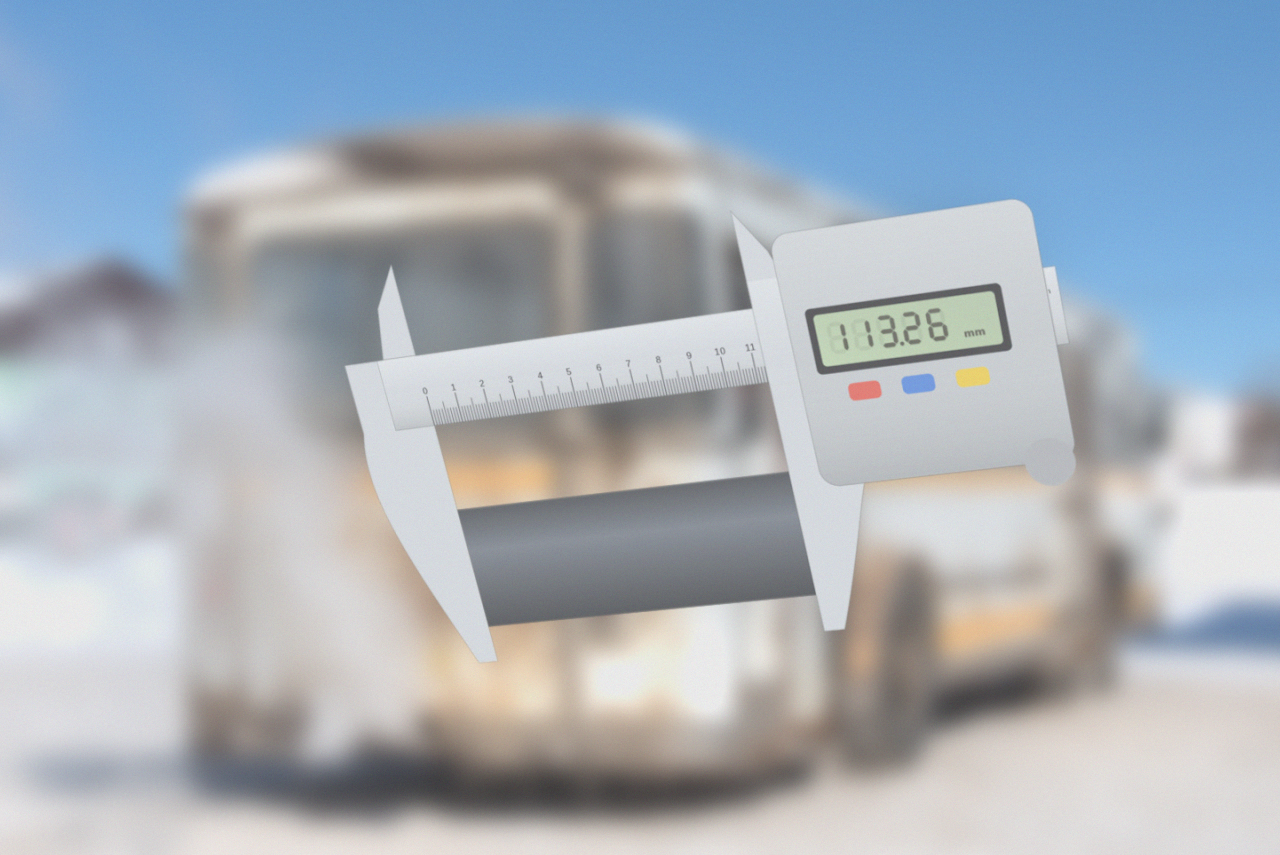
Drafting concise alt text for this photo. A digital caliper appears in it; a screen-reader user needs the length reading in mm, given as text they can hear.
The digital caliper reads 113.26 mm
